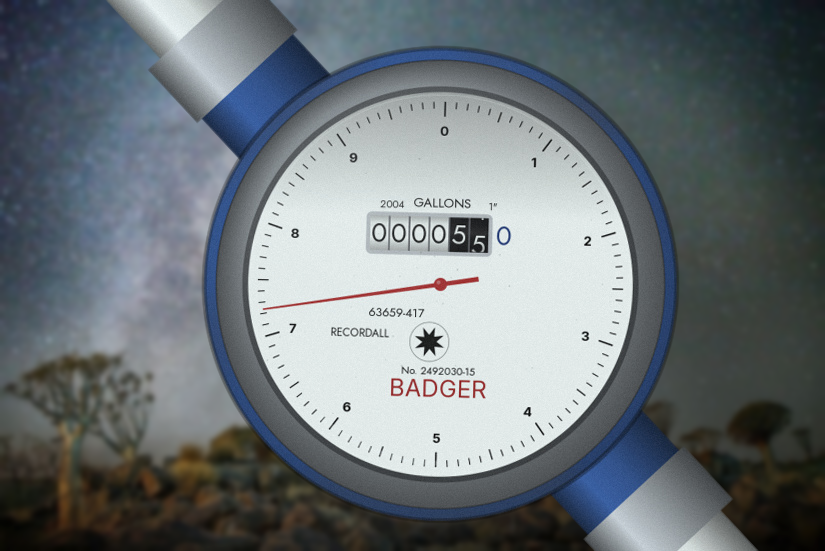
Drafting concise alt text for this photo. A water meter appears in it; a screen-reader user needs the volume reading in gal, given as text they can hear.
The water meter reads 547.2 gal
